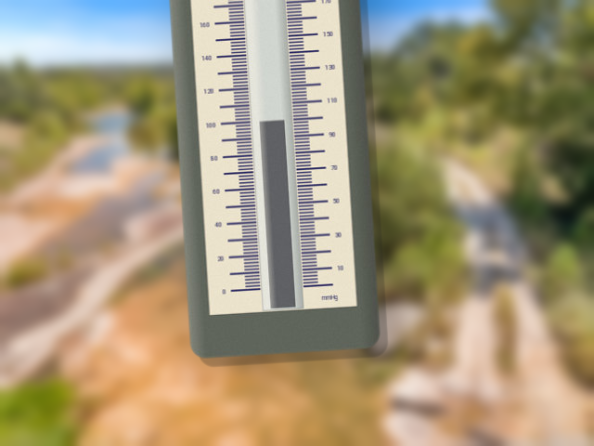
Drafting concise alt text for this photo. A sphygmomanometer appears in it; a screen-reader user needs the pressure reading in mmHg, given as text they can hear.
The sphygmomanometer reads 100 mmHg
